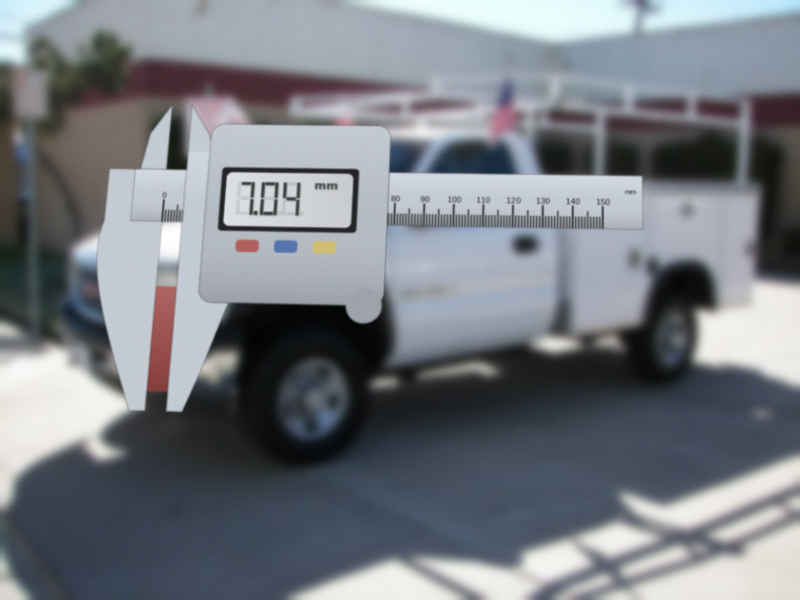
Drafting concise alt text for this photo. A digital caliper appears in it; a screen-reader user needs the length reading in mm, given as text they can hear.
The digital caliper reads 7.04 mm
